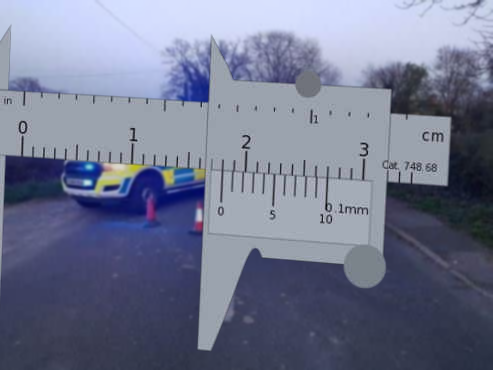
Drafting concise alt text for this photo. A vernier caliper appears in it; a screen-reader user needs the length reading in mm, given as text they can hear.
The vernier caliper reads 18.0 mm
